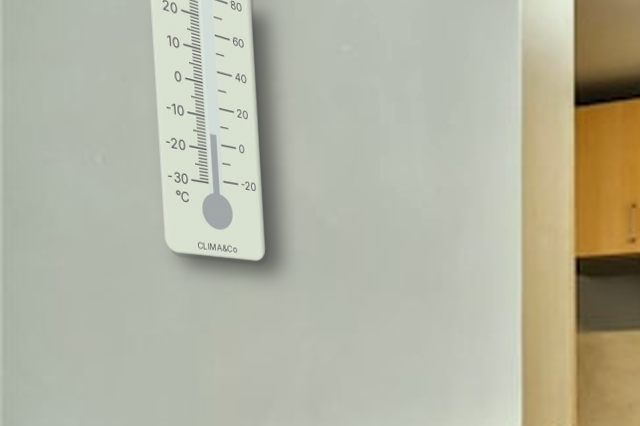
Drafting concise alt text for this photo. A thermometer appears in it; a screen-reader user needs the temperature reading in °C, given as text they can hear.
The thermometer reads -15 °C
